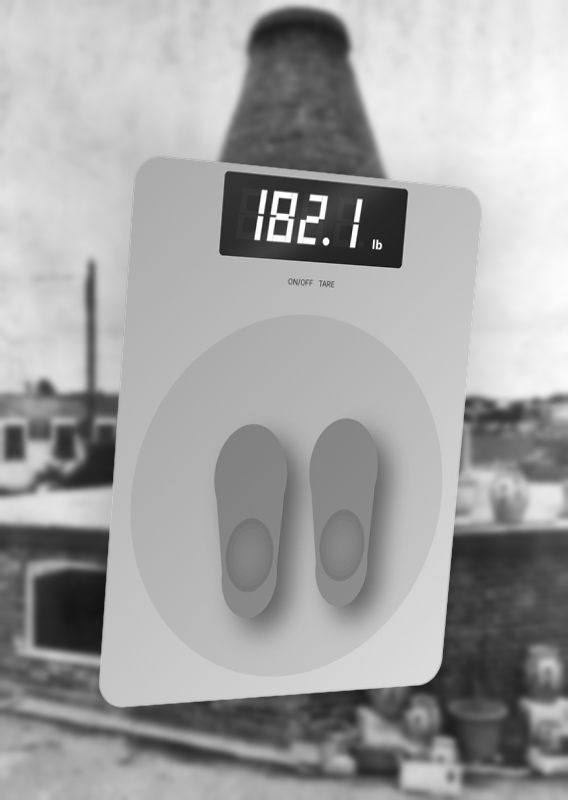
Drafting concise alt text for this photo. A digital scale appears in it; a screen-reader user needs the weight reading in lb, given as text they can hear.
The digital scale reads 182.1 lb
